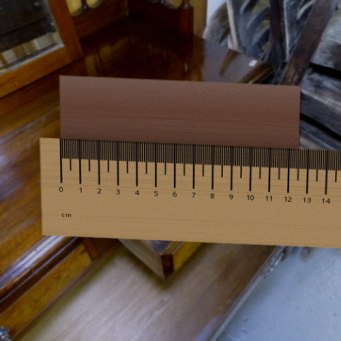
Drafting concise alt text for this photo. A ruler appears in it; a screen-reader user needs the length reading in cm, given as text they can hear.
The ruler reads 12.5 cm
